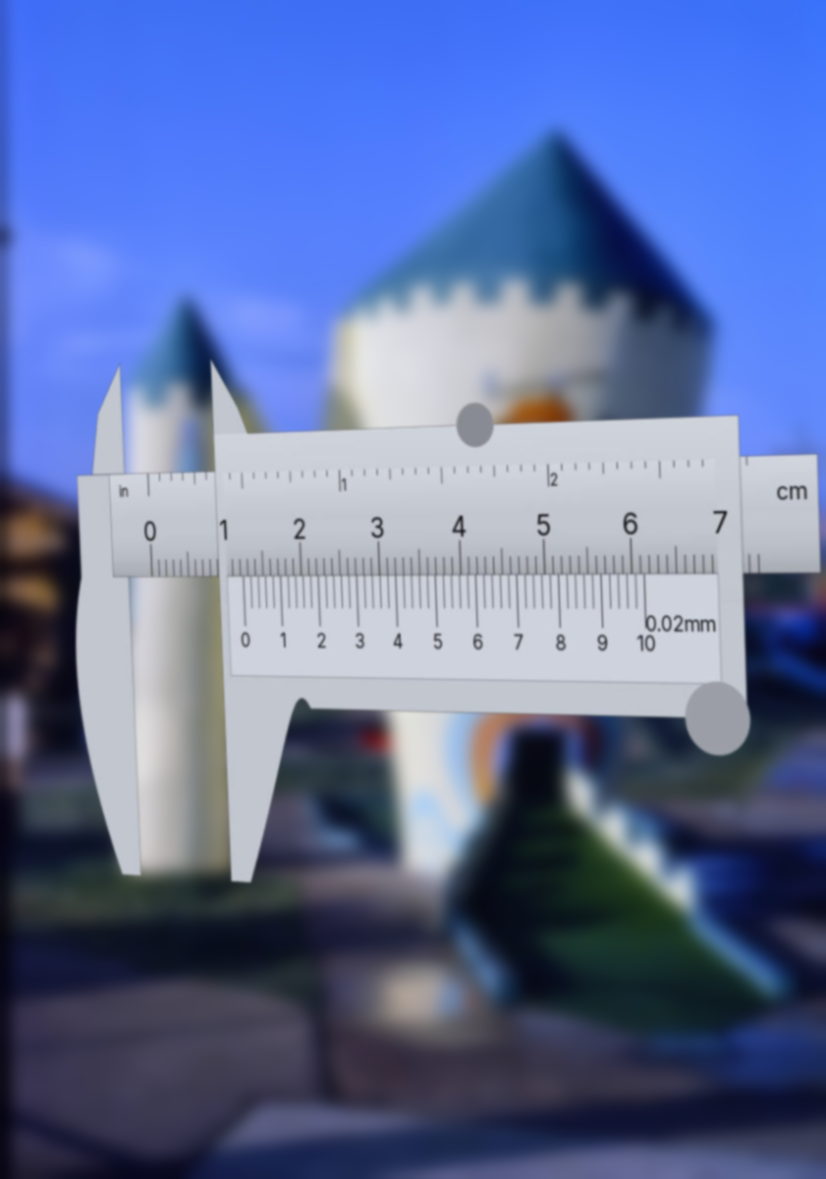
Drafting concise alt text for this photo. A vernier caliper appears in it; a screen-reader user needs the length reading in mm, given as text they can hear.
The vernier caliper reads 12.4 mm
